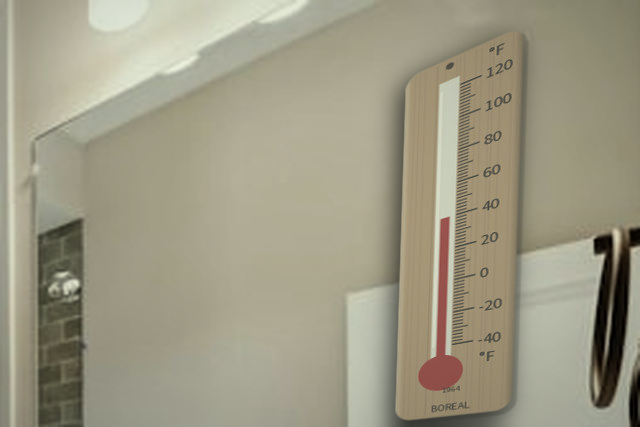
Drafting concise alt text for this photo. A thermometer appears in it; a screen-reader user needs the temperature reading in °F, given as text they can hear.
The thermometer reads 40 °F
